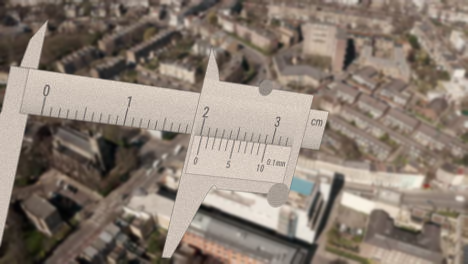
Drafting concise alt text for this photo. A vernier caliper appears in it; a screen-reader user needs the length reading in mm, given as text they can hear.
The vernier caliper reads 20.2 mm
